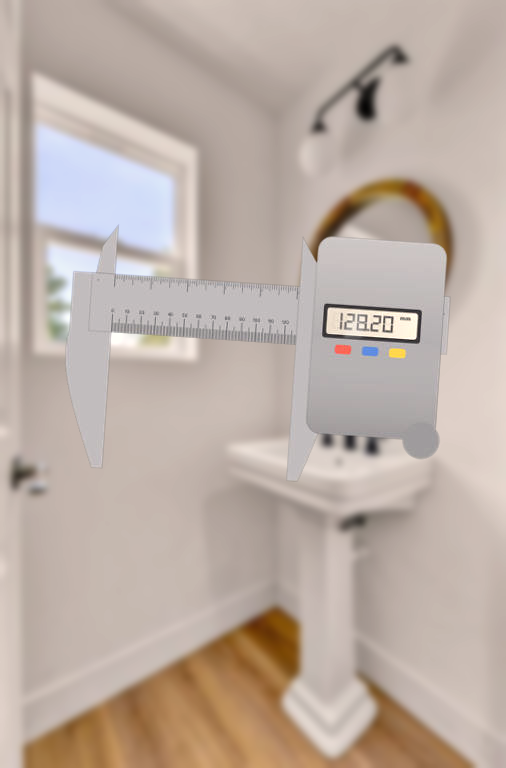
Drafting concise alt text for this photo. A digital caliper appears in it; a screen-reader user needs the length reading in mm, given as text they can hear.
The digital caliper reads 128.20 mm
